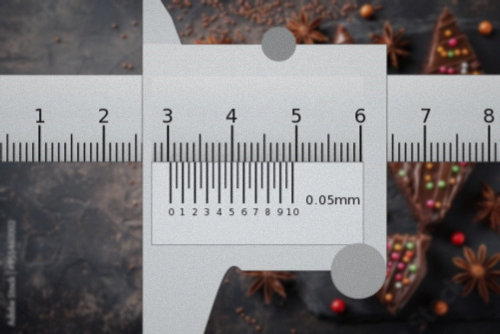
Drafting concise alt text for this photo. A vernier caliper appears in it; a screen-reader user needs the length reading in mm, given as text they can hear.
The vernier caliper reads 30.4 mm
